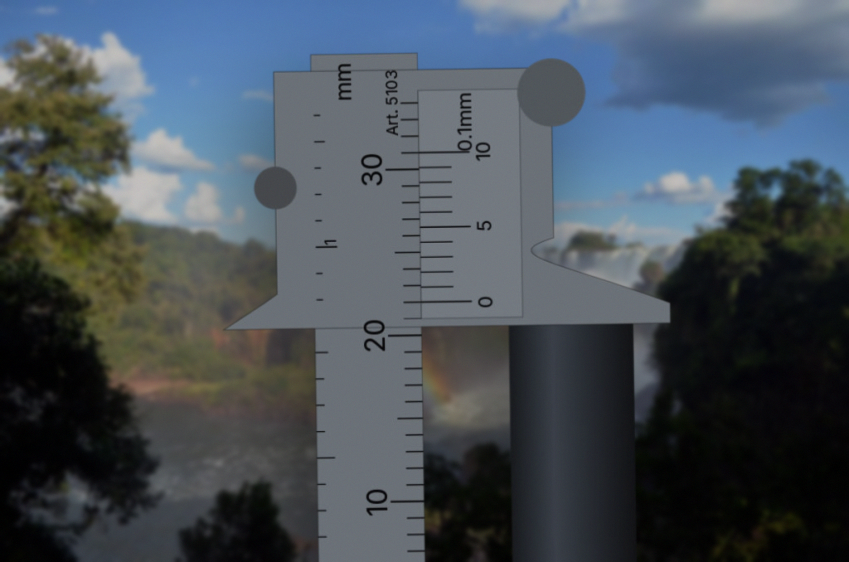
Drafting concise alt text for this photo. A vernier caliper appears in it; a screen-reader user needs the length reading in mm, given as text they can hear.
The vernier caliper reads 22.0 mm
